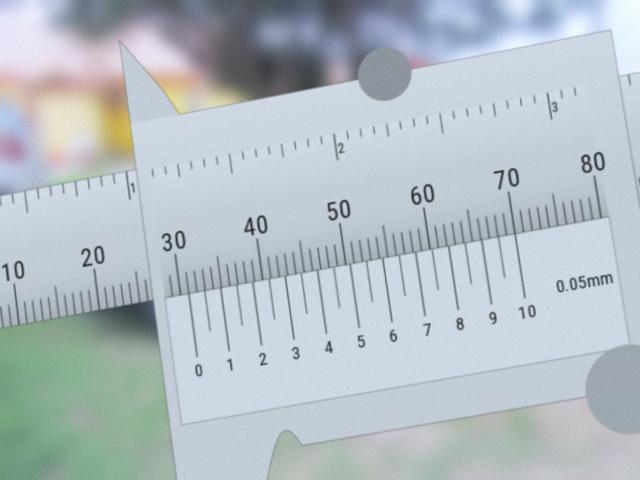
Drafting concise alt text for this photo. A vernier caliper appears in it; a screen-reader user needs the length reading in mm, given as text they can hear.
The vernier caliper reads 31.0 mm
